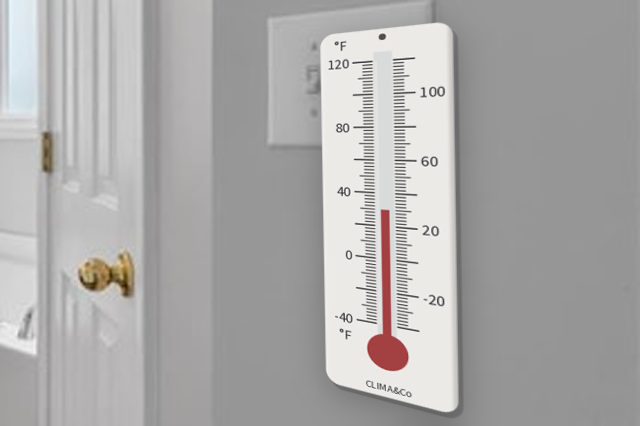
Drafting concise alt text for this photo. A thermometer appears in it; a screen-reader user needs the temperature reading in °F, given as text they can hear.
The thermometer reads 30 °F
